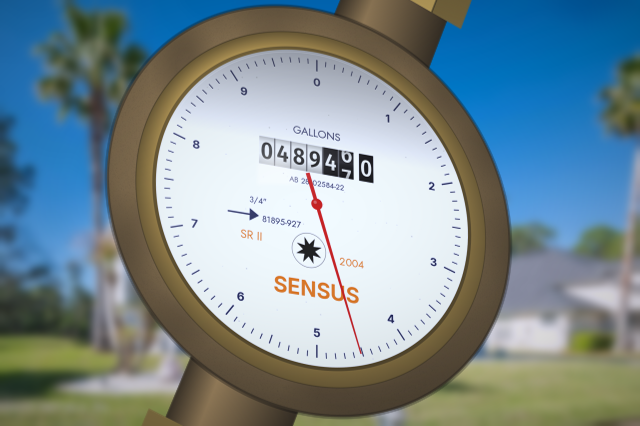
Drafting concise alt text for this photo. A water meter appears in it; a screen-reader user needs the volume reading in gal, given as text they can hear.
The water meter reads 489464.5 gal
